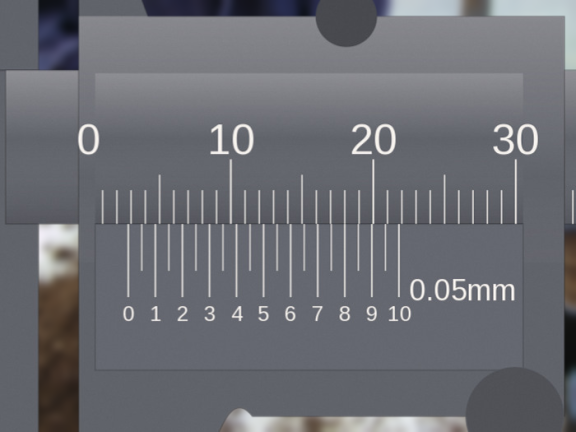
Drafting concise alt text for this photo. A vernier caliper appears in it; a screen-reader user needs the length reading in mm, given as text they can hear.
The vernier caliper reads 2.8 mm
